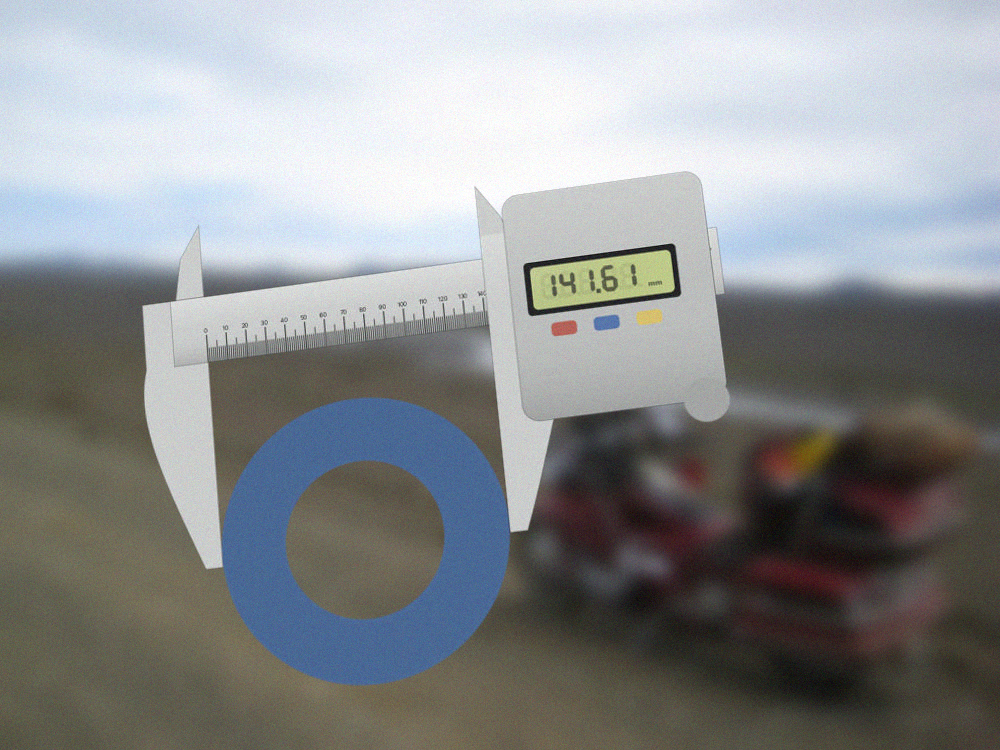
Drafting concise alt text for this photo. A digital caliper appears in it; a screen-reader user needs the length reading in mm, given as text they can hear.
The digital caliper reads 141.61 mm
